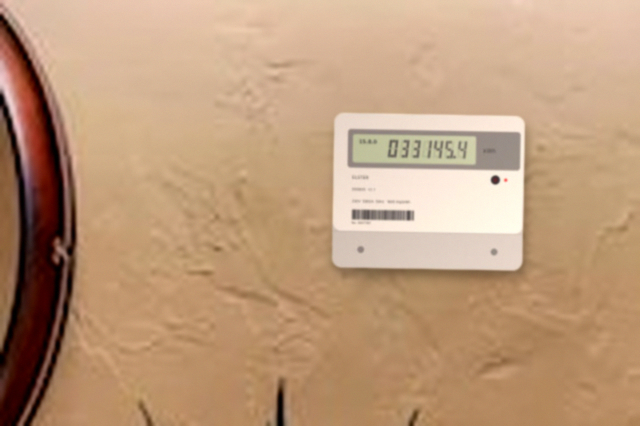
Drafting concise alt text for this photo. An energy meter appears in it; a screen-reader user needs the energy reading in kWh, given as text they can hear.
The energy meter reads 33145.4 kWh
